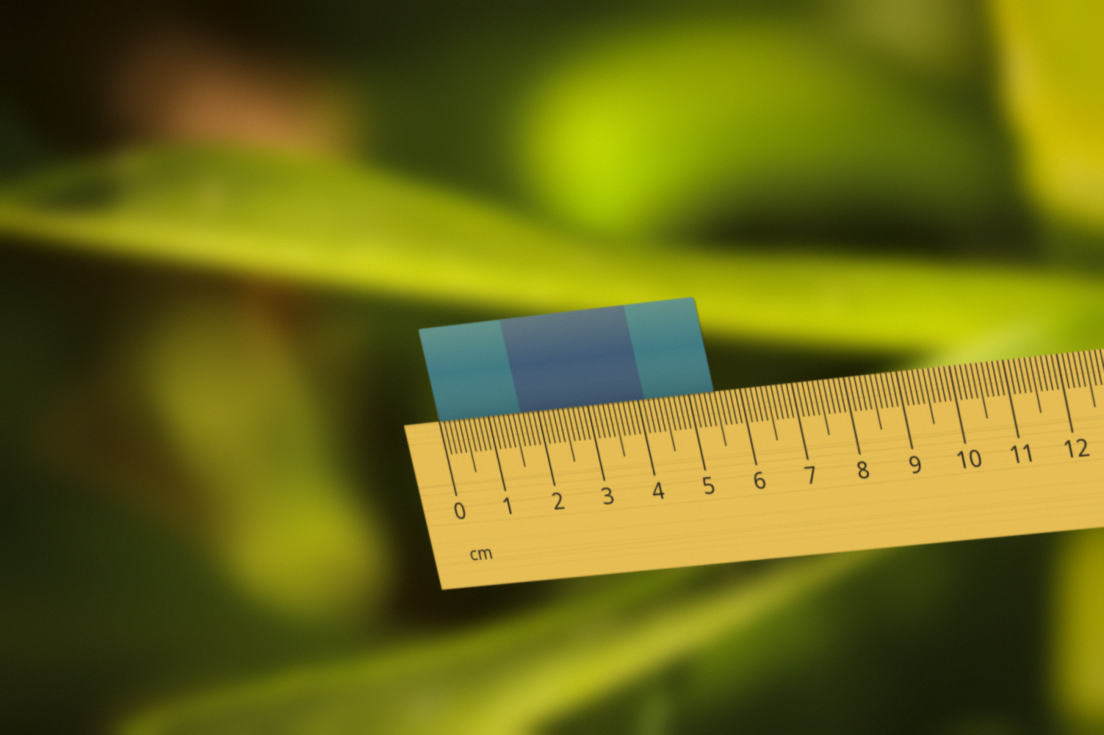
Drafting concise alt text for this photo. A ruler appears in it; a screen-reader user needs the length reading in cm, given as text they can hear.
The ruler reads 5.5 cm
